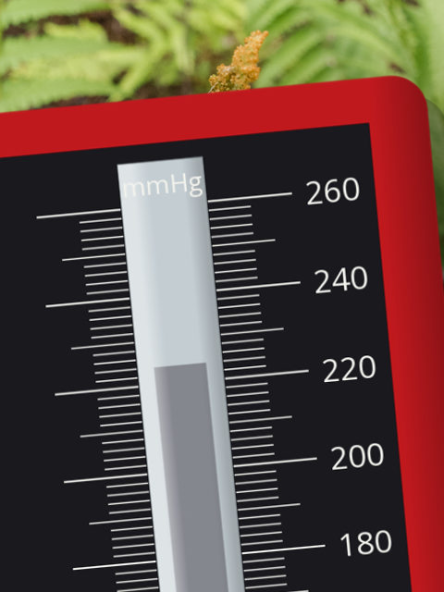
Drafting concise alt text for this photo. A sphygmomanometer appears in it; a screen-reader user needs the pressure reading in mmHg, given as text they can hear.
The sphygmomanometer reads 224 mmHg
